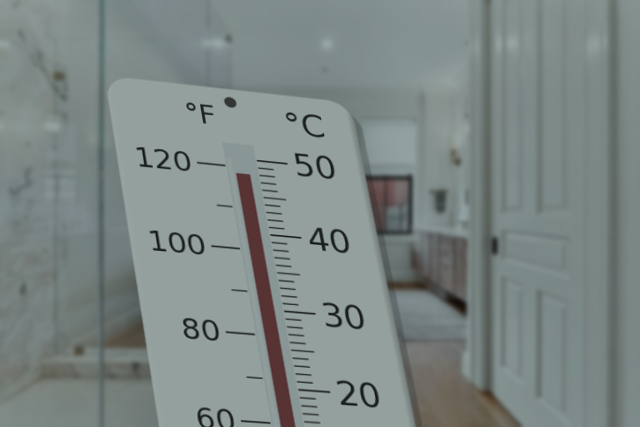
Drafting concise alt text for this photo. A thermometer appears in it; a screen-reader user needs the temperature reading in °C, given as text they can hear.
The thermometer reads 48 °C
